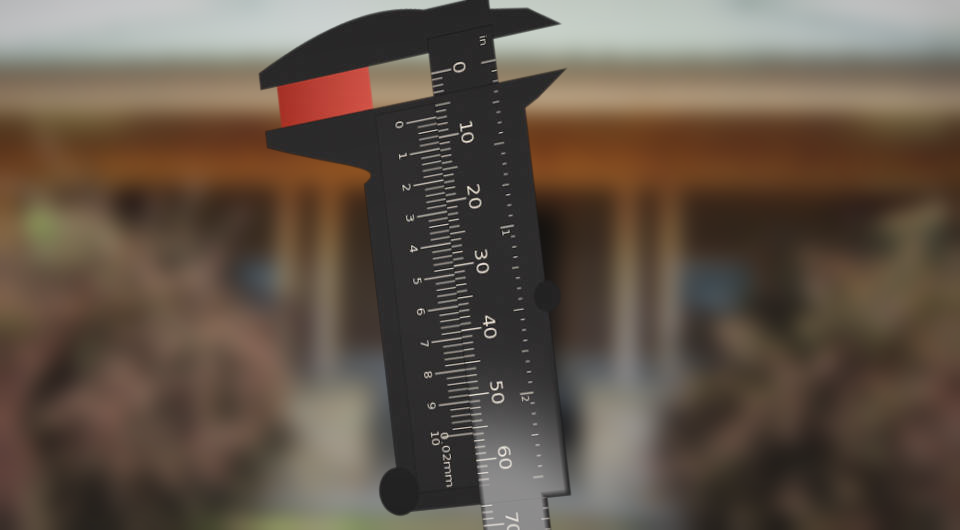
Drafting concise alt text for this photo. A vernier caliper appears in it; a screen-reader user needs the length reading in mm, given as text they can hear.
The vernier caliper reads 6.8 mm
